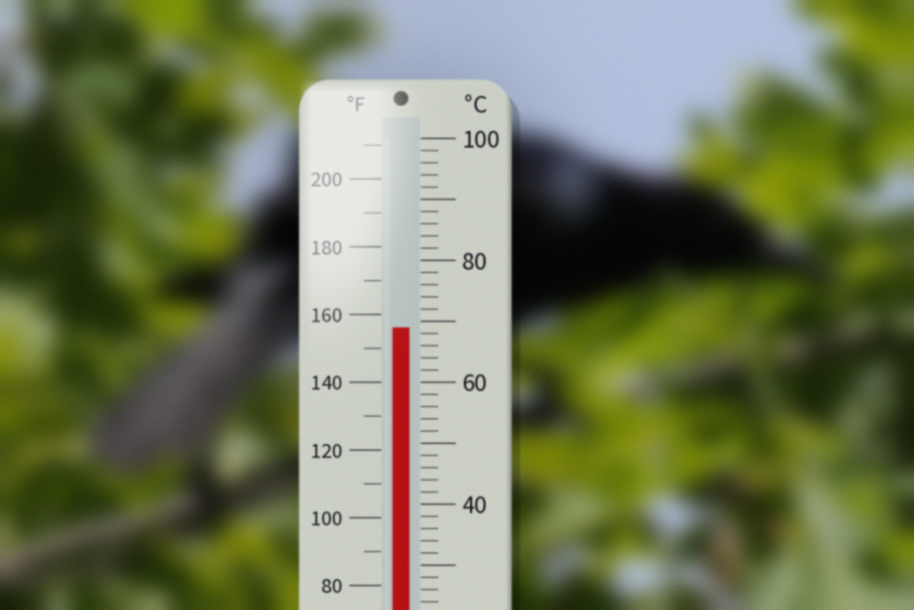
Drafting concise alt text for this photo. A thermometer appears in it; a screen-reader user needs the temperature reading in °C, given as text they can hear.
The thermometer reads 69 °C
